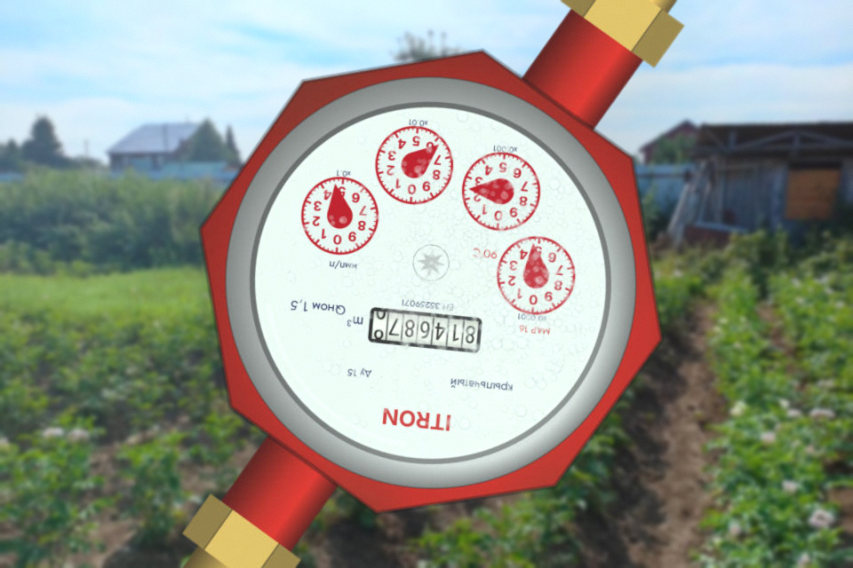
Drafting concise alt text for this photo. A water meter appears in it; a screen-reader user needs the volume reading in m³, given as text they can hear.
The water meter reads 8146878.4624 m³
